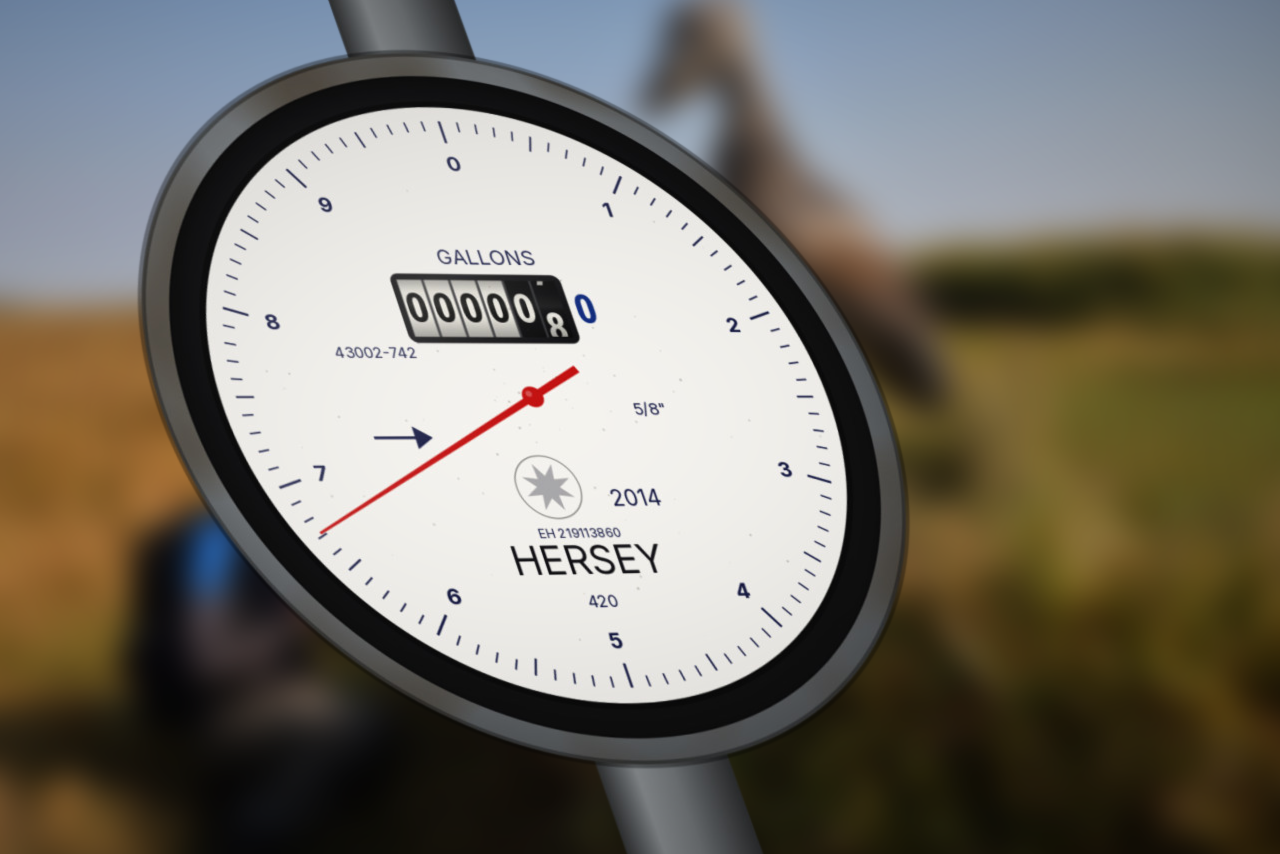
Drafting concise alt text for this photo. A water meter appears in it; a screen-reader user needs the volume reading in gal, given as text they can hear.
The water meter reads 76.7 gal
